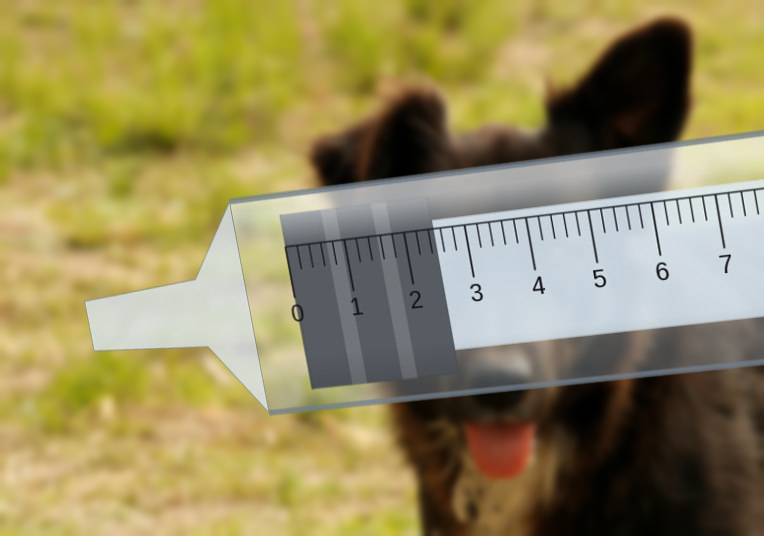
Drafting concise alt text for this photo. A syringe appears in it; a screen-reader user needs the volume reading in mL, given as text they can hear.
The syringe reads 0 mL
